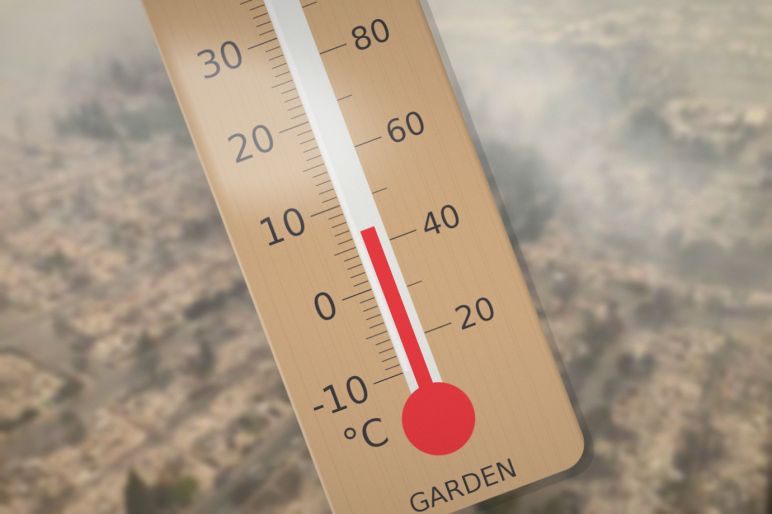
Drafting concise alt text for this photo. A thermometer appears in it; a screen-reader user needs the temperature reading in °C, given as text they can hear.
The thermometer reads 6.5 °C
